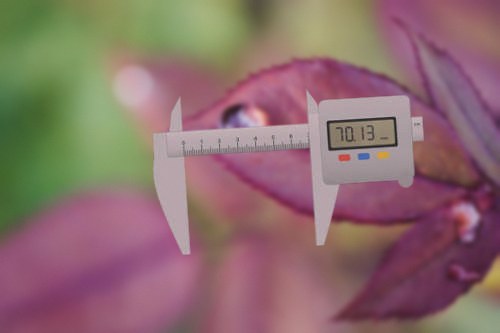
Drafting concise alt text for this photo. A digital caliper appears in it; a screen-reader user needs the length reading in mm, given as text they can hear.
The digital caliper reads 70.13 mm
